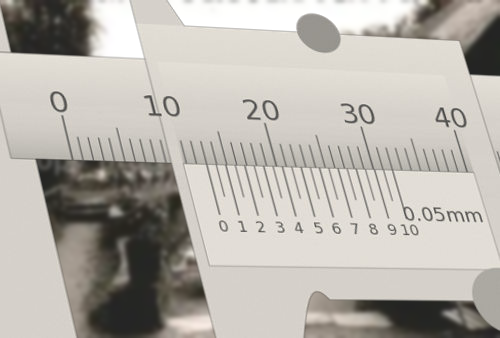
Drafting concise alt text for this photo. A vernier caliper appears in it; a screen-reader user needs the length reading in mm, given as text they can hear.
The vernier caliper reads 13.0 mm
